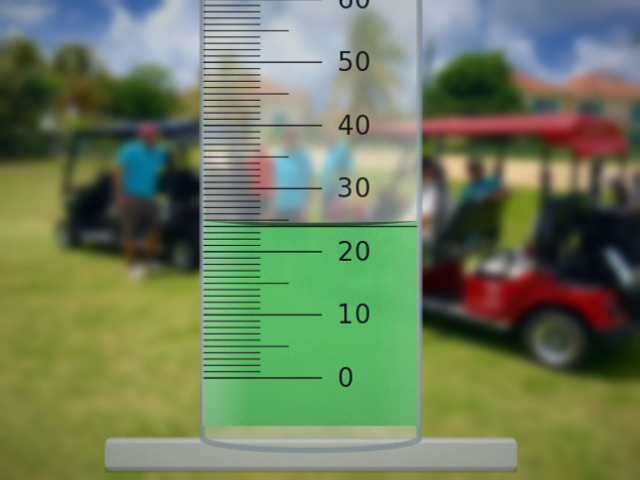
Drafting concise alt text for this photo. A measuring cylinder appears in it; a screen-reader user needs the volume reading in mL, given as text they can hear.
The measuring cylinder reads 24 mL
